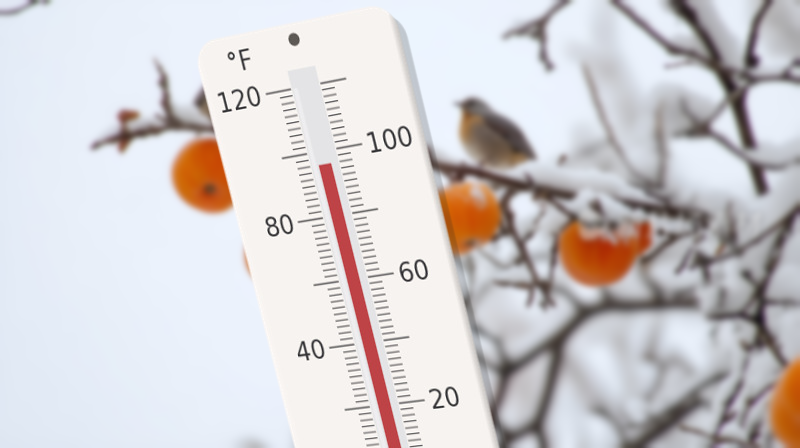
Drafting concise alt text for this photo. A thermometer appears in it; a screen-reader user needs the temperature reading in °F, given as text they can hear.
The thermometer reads 96 °F
